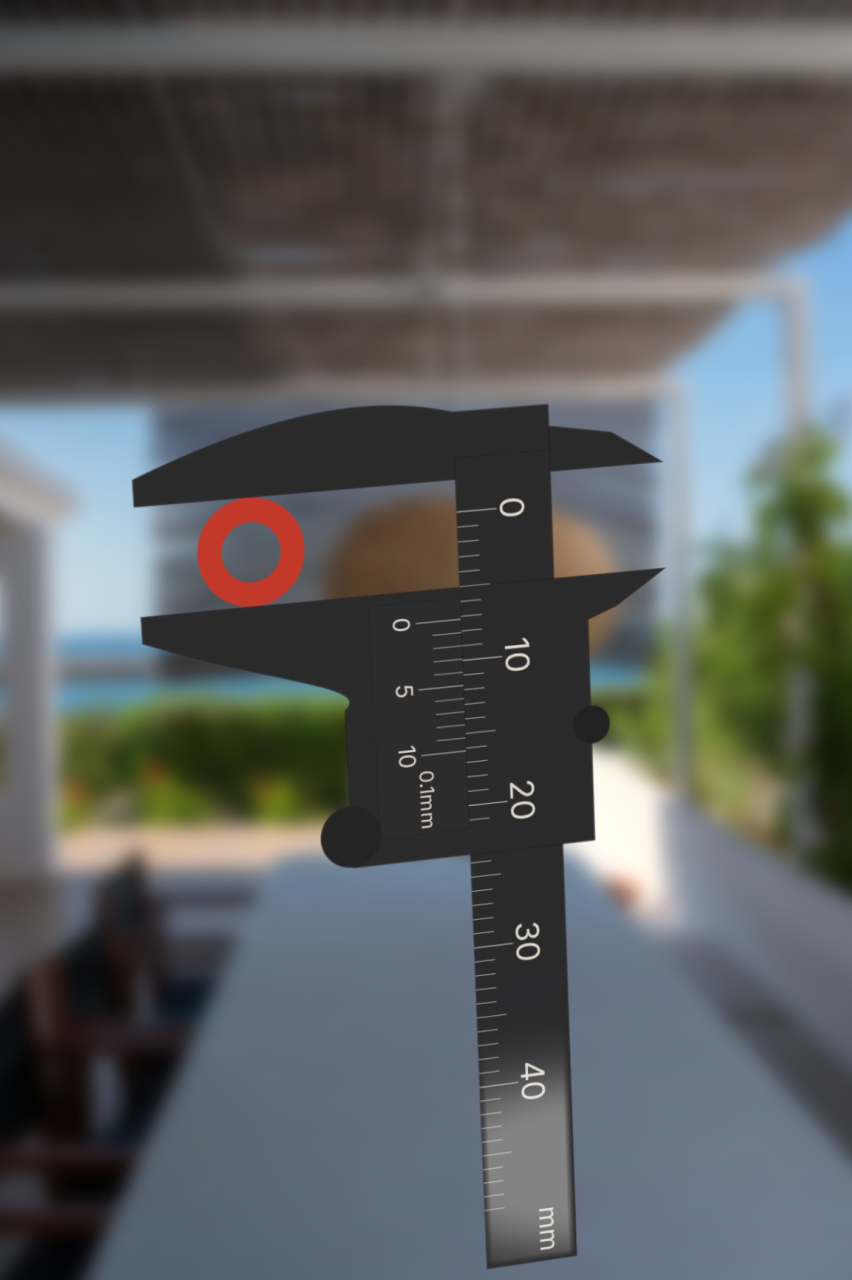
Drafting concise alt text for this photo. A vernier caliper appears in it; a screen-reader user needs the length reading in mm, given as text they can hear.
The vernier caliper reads 7.2 mm
